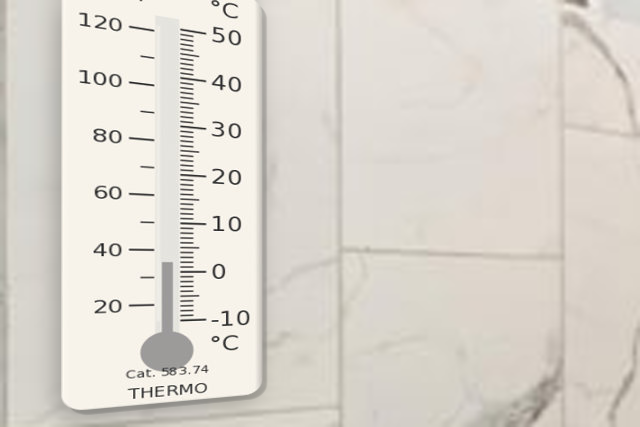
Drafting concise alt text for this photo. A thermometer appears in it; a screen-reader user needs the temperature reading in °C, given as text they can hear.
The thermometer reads 2 °C
